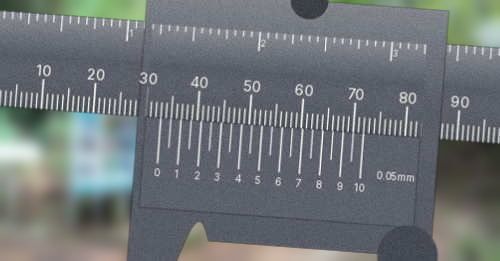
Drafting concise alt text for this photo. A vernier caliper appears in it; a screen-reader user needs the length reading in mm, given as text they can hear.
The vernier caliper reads 33.0 mm
